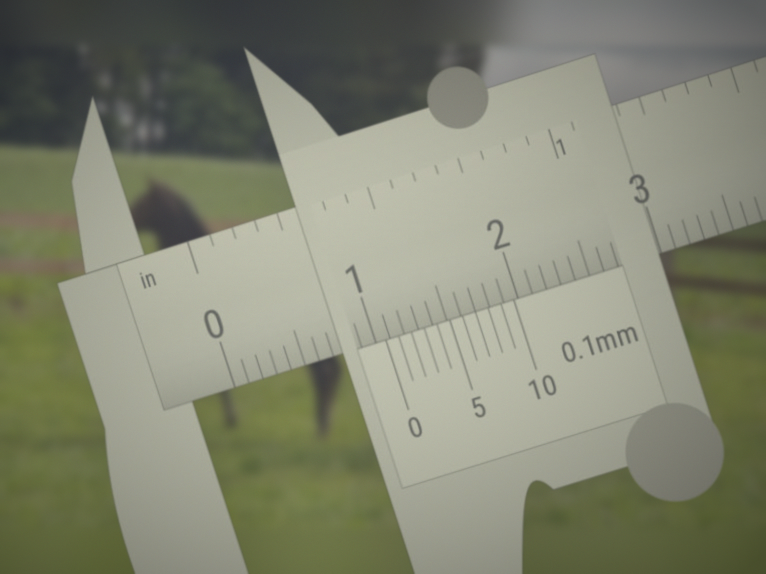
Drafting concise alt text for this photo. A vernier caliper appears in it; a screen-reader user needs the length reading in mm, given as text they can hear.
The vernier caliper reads 10.7 mm
